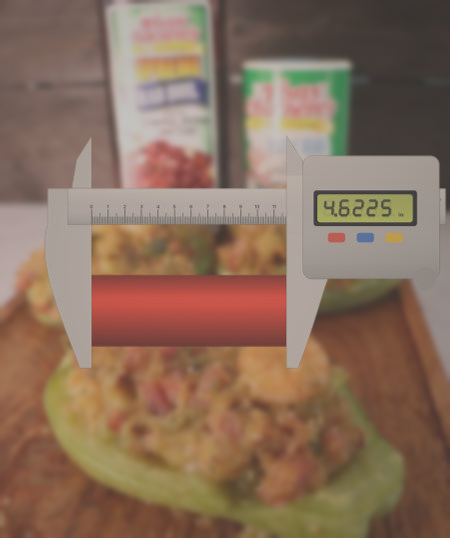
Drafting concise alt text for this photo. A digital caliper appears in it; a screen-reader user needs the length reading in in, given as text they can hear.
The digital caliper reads 4.6225 in
